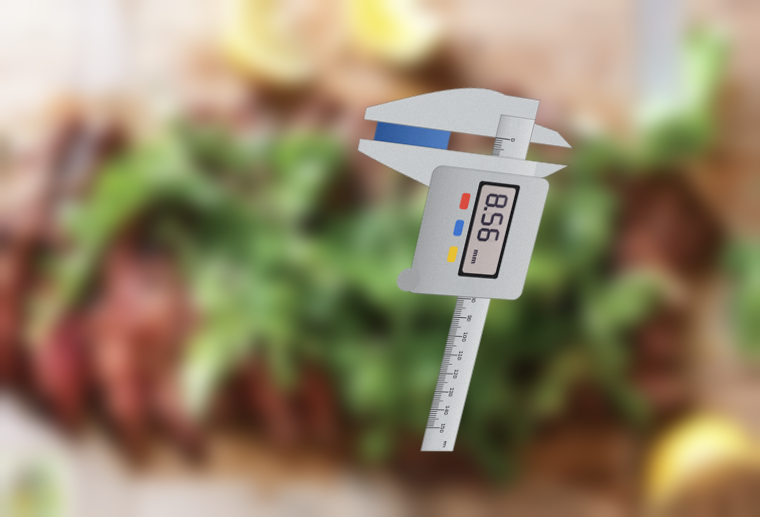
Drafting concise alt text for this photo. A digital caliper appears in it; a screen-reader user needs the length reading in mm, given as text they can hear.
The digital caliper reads 8.56 mm
